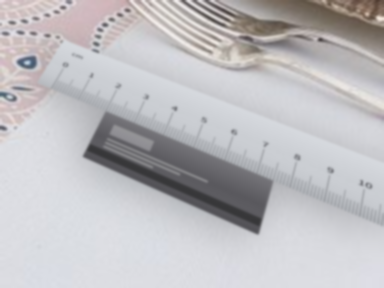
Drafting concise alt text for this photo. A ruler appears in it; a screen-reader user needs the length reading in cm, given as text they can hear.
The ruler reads 5.5 cm
